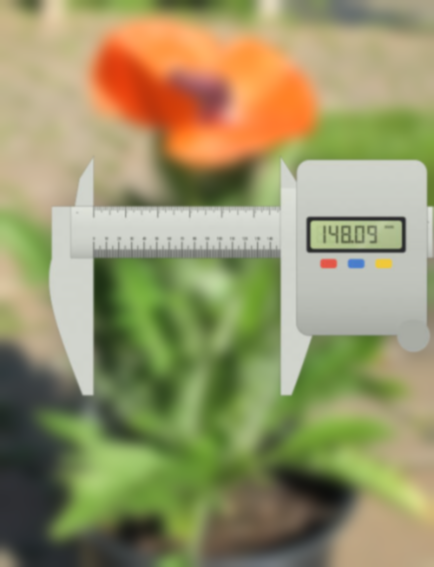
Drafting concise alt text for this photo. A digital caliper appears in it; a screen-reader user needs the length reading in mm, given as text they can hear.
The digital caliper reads 148.09 mm
